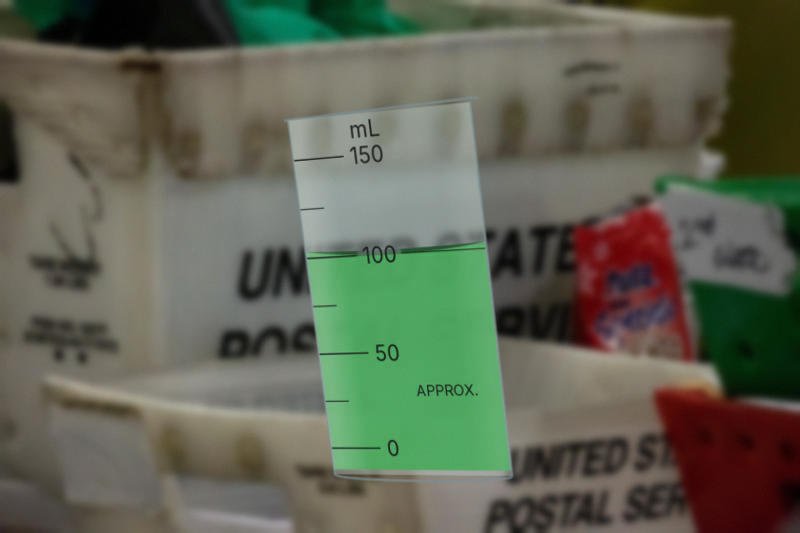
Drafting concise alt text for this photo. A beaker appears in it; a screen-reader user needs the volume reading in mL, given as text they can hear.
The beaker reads 100 mL
